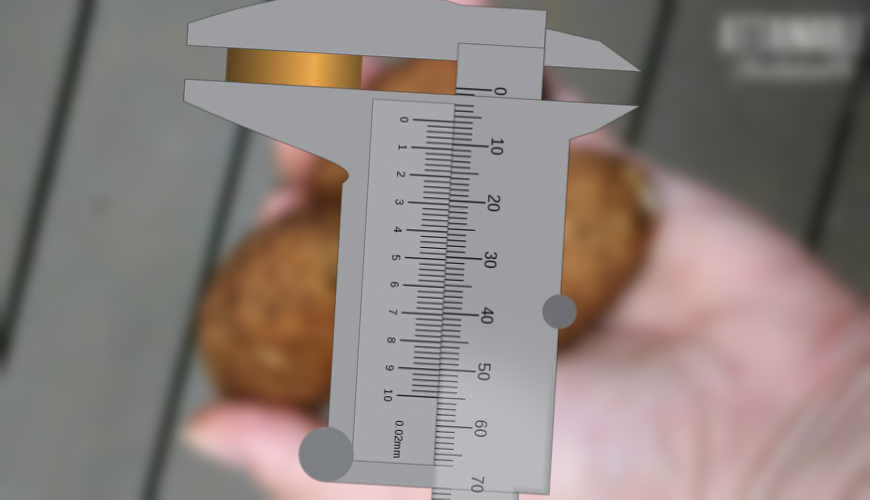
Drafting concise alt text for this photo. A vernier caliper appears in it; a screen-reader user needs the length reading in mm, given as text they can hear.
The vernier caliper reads 6.0 mm
